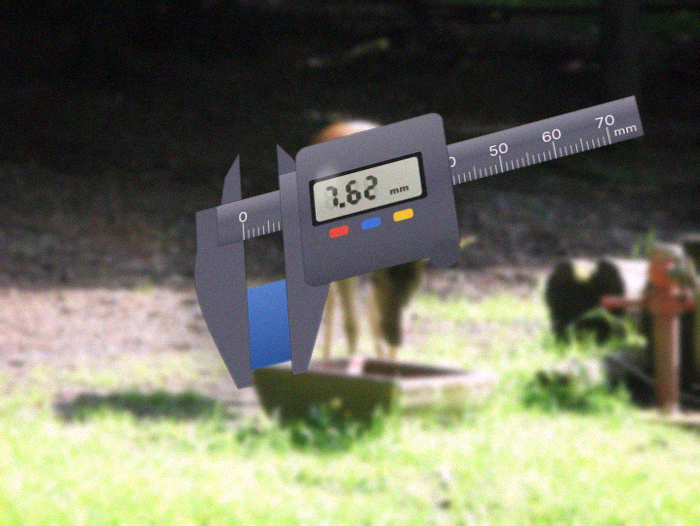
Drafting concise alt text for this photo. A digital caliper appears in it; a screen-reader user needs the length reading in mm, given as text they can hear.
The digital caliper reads 7.62 mm
